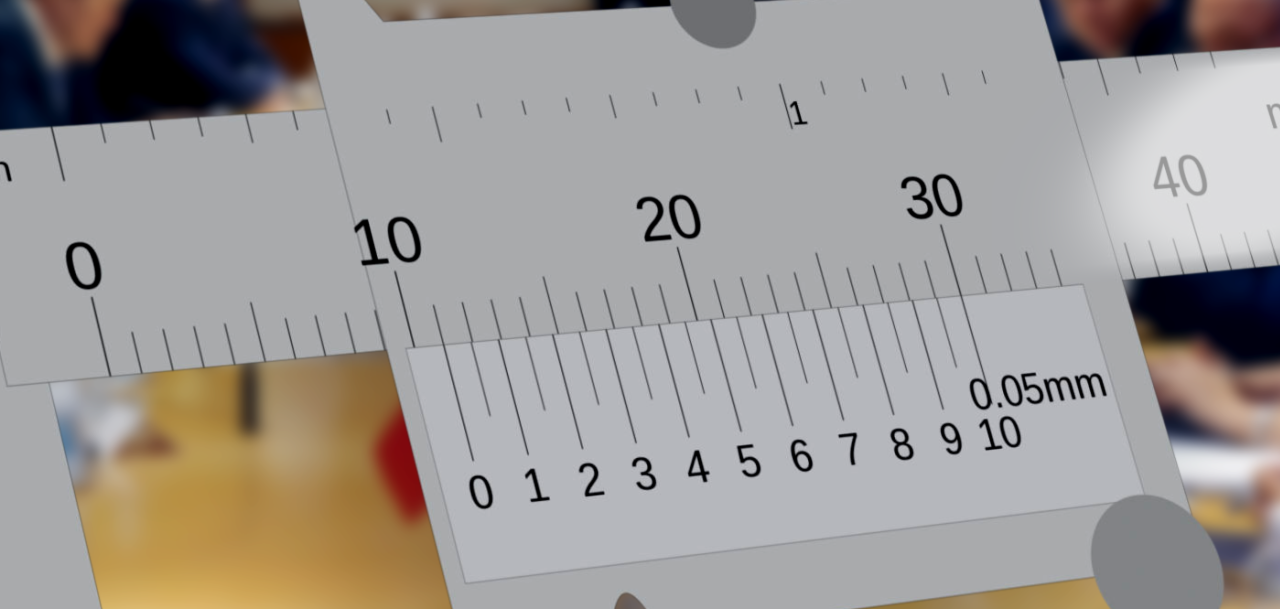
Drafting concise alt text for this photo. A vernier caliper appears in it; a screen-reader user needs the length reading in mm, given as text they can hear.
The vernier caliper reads 11.0 mm
